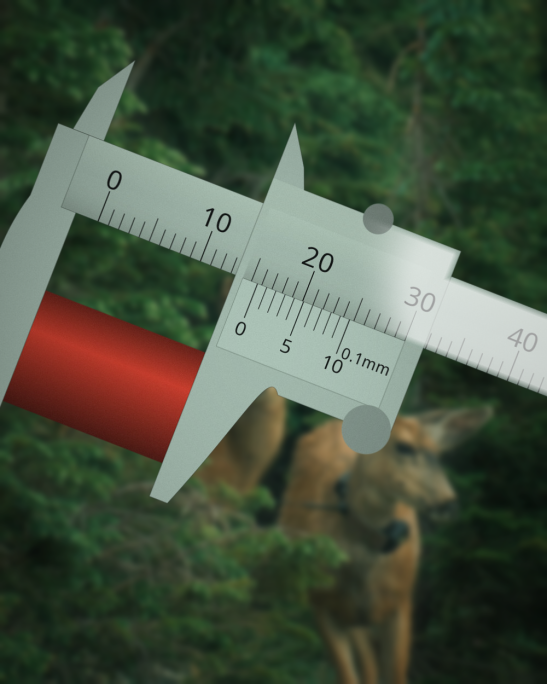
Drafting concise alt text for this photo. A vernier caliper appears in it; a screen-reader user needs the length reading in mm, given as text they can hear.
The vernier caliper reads 15.6 mm
